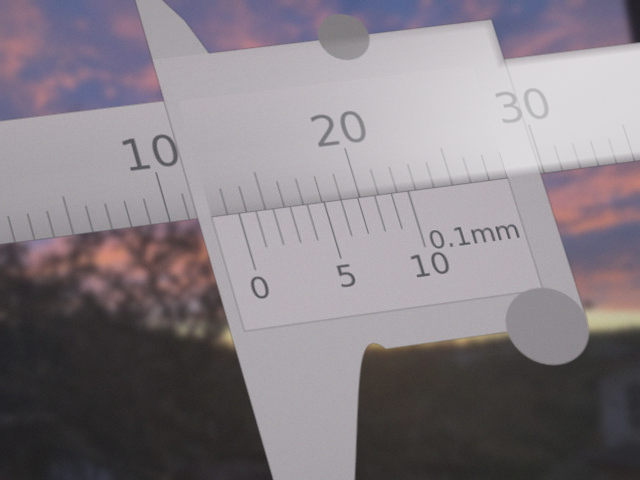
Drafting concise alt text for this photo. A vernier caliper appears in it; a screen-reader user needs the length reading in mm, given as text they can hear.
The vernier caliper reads 13.6 mm
